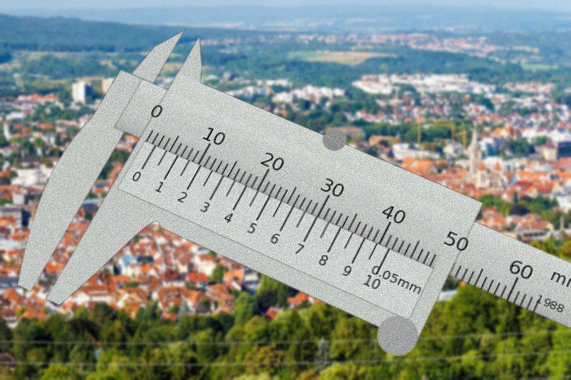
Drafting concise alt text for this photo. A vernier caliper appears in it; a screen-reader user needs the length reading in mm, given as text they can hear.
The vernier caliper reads 2.6 mm
